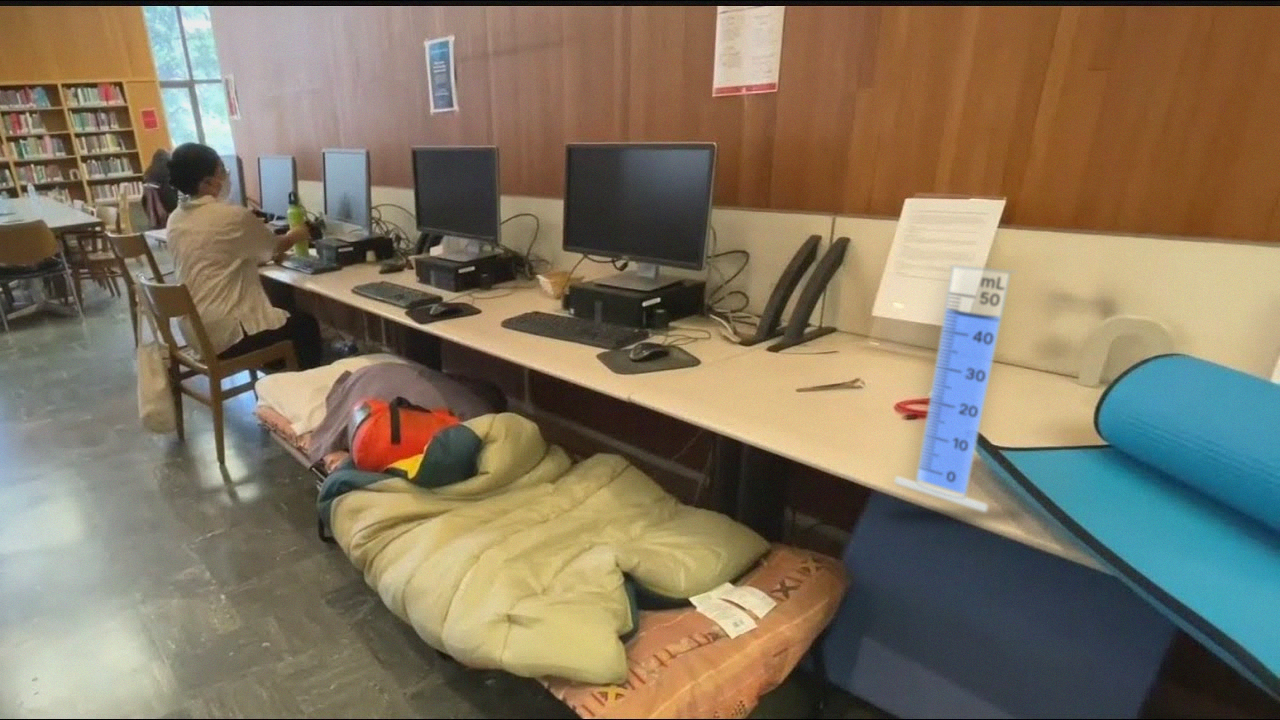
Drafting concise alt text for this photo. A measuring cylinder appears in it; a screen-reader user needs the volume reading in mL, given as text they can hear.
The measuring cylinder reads 45 mL
